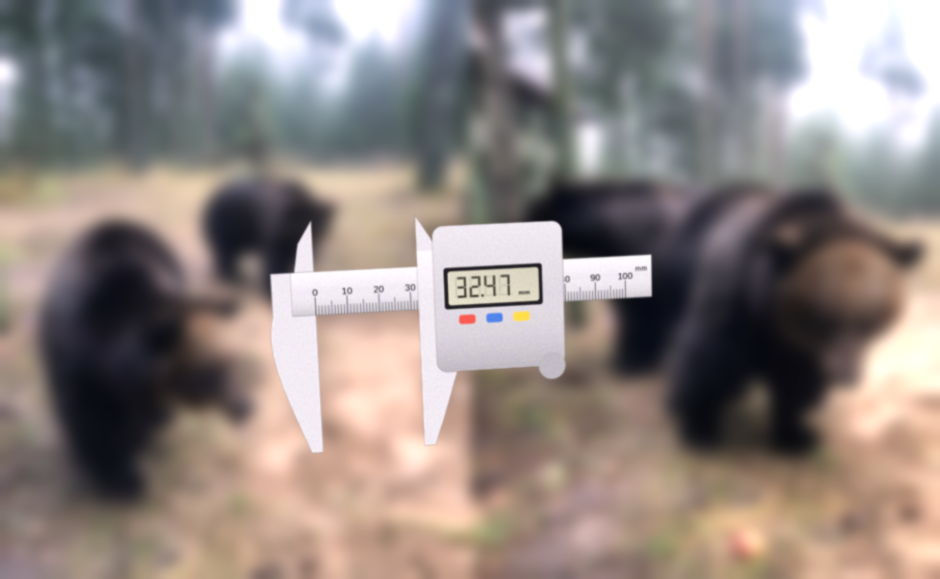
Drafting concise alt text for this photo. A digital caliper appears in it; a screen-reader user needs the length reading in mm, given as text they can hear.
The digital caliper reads 32.47 mm
